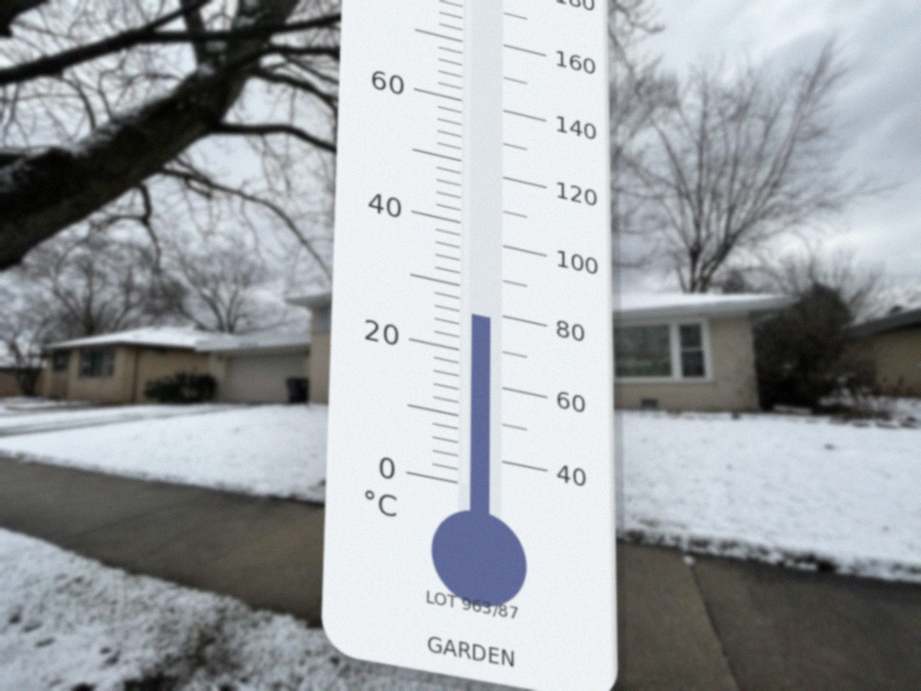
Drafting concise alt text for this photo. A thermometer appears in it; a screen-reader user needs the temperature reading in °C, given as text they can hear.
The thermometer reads 26 °C
